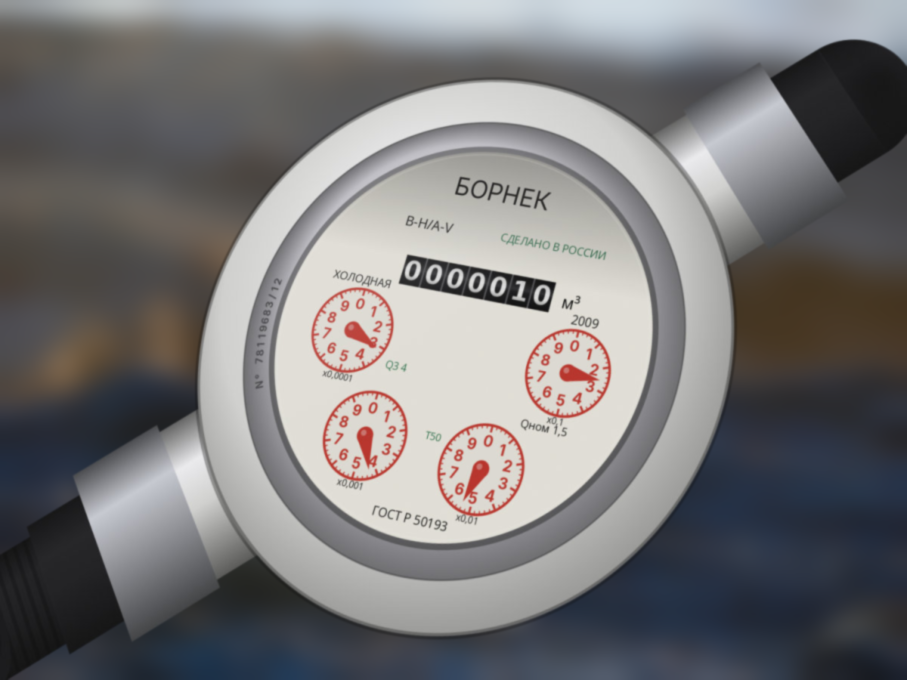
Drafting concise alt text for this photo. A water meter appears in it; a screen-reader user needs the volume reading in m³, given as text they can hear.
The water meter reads 10.2543 m³
